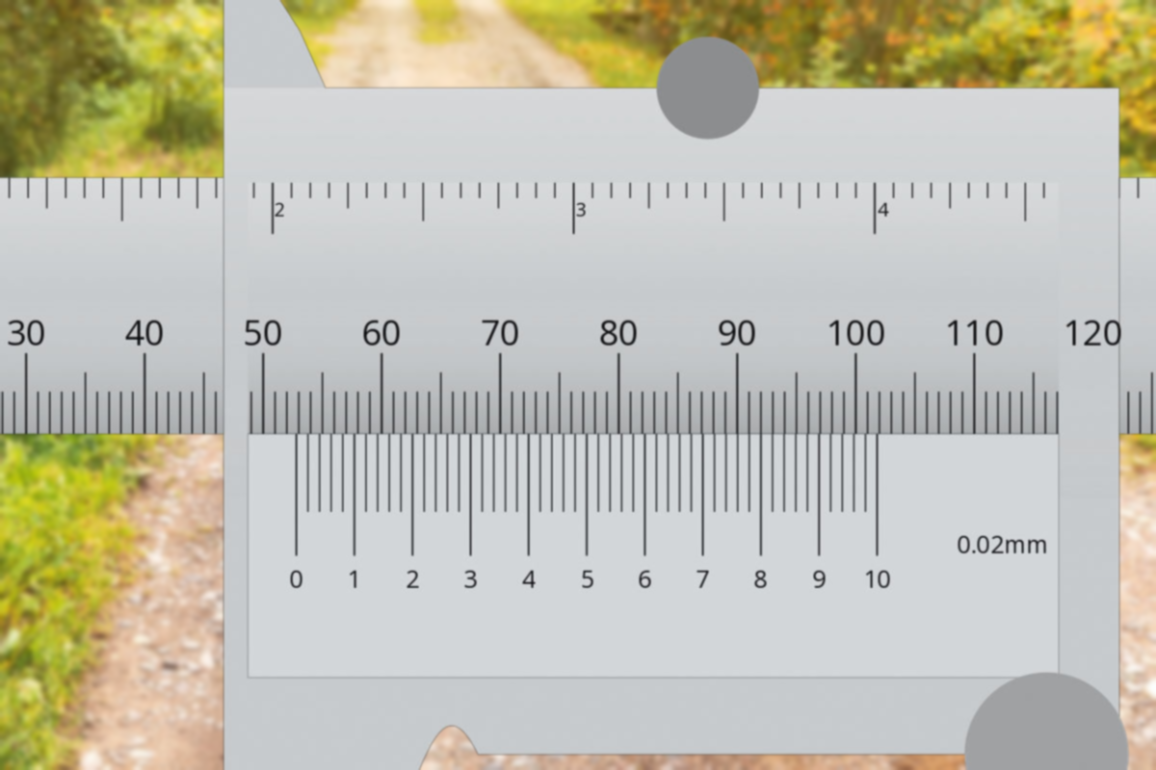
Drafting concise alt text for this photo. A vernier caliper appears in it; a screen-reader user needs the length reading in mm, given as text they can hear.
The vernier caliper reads 52.8 mm
